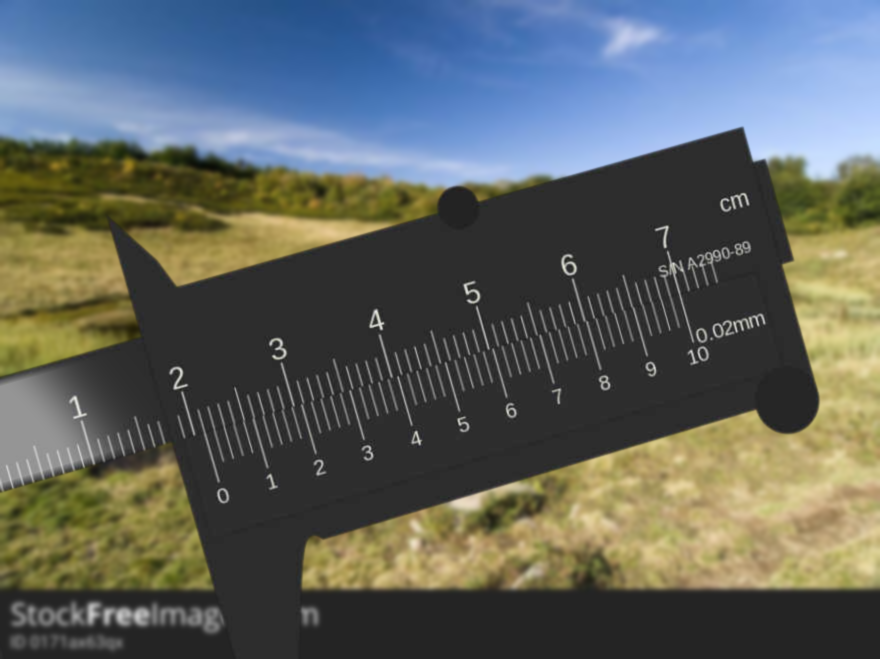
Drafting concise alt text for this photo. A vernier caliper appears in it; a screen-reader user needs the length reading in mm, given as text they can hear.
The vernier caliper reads 21.0 mm
